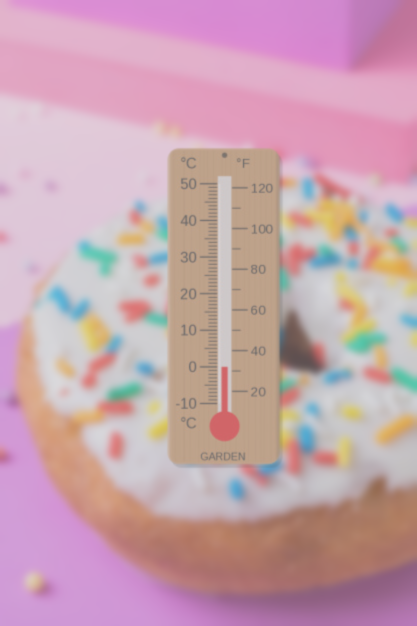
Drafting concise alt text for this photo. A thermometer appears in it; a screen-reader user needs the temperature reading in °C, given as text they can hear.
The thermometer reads 0 °C
